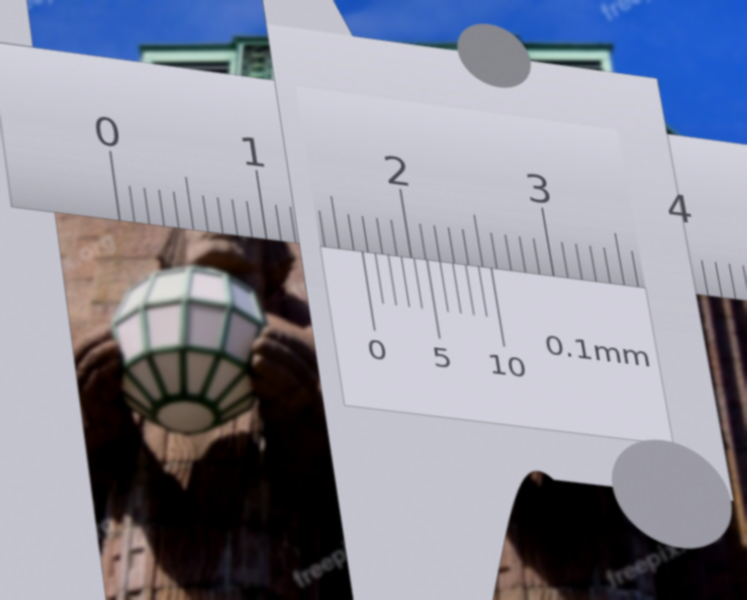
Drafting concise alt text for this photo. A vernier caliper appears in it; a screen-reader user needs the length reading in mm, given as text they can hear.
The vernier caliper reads 16.6 mm
